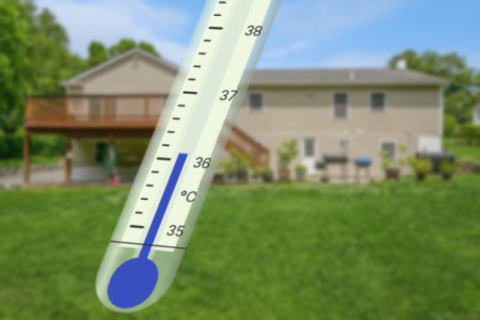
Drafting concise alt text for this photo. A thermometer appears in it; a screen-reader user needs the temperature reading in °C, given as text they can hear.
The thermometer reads 36.1 °C
